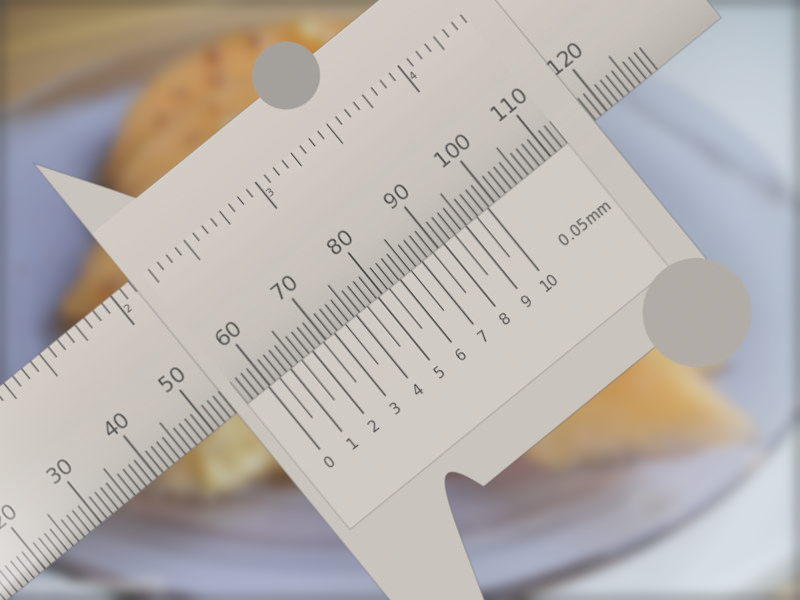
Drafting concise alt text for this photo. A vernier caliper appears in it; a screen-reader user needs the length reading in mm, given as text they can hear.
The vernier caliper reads 59.8 mm
